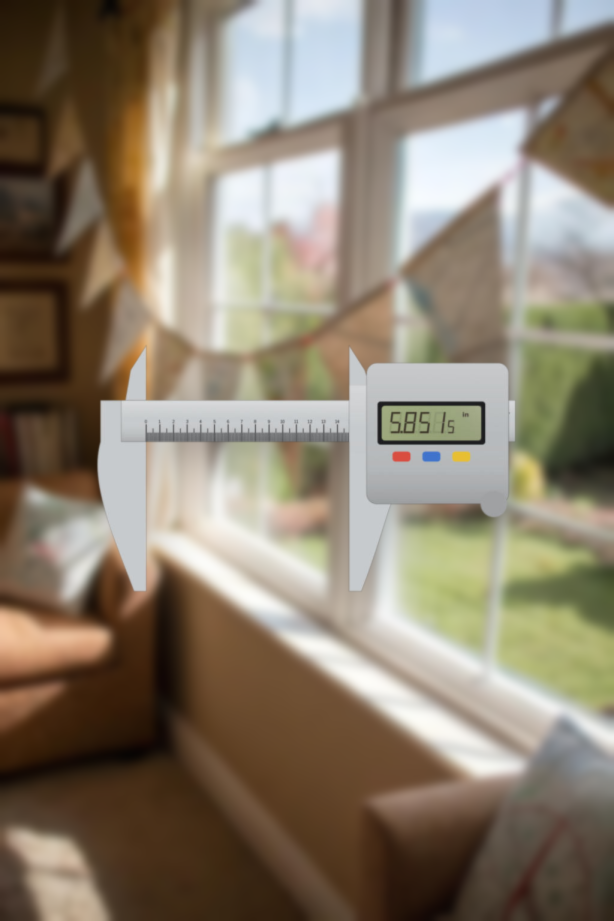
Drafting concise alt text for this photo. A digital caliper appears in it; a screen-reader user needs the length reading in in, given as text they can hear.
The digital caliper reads 5.8515 in
